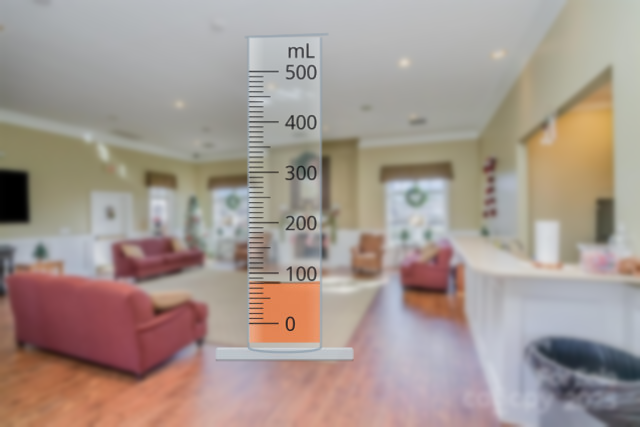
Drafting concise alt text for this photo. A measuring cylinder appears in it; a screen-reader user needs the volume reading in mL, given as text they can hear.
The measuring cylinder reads 80 mL
